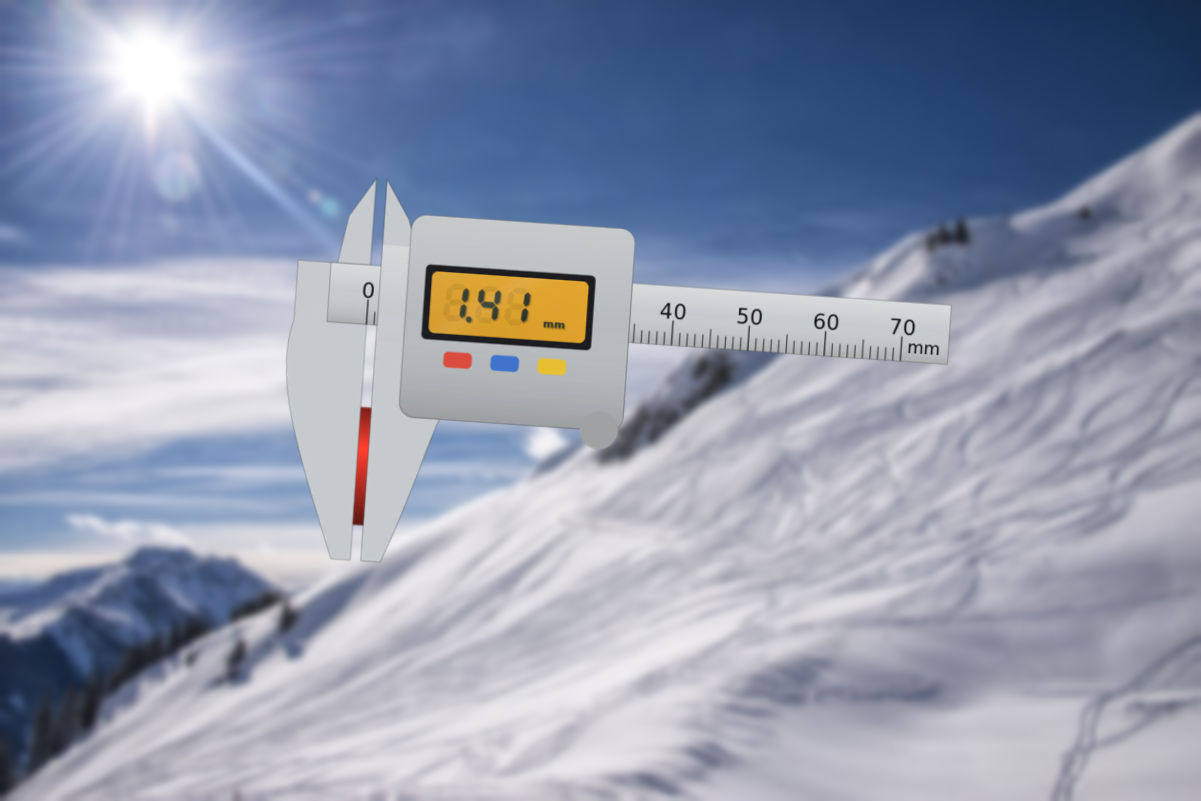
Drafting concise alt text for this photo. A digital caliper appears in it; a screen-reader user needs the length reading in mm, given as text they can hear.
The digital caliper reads 1.41 mm
